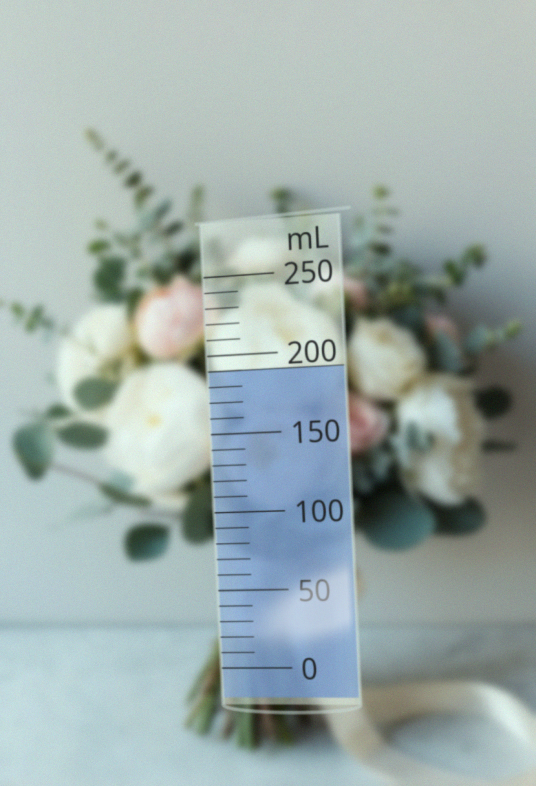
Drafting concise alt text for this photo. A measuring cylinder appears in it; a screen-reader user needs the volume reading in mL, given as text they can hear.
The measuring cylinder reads 190 mL
